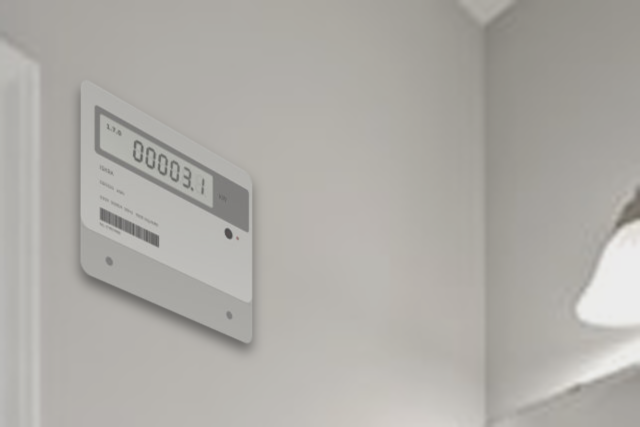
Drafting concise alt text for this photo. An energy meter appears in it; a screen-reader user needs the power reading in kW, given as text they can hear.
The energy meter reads 3.1 kW
